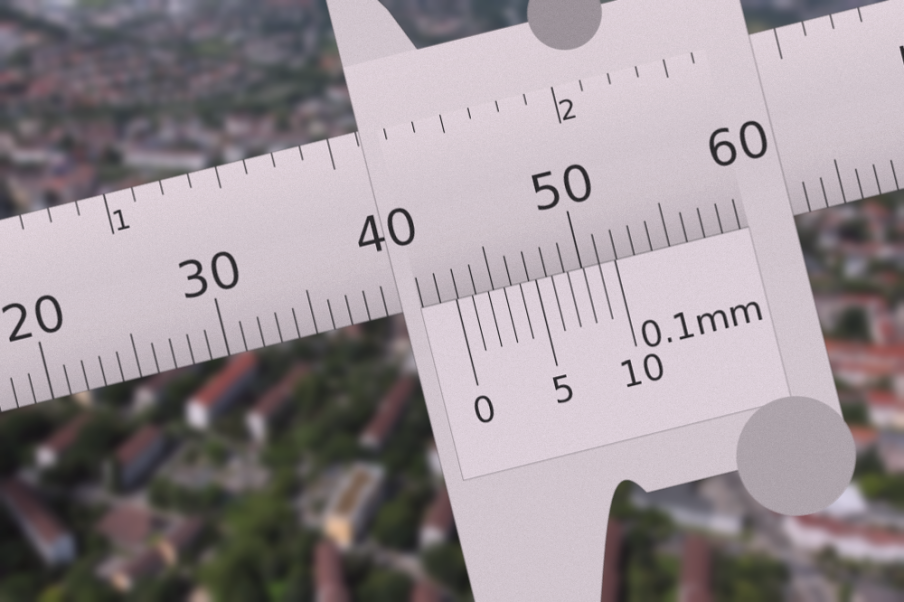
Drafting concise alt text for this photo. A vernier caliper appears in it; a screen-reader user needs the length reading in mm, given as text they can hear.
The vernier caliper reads 42.9 mm
